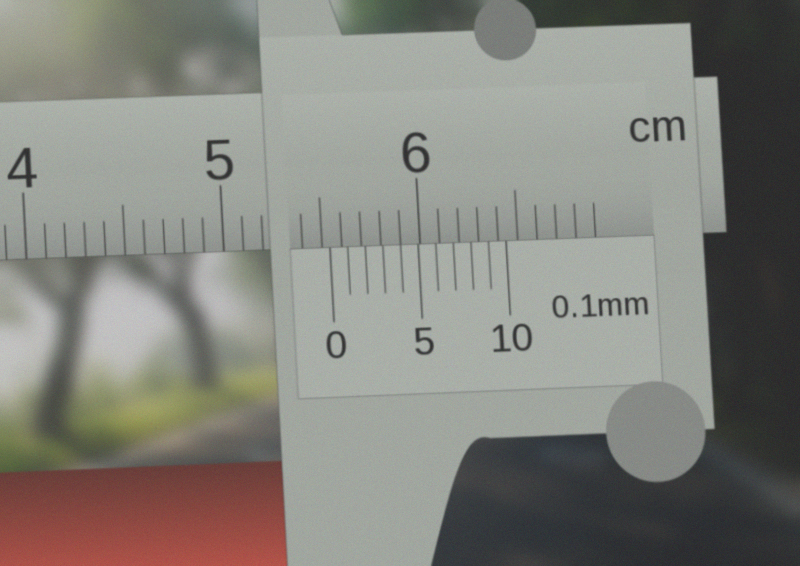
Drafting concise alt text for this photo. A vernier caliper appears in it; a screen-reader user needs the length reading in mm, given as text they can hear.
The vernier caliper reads 55.4 mm
